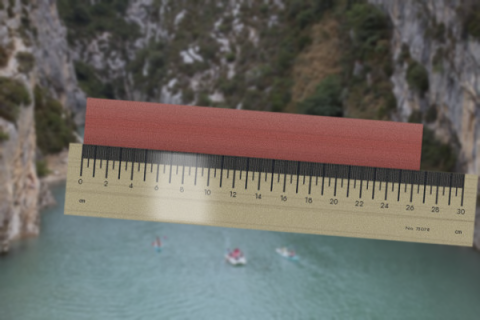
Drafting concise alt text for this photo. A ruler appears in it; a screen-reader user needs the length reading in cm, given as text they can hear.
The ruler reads 26.5 cm
